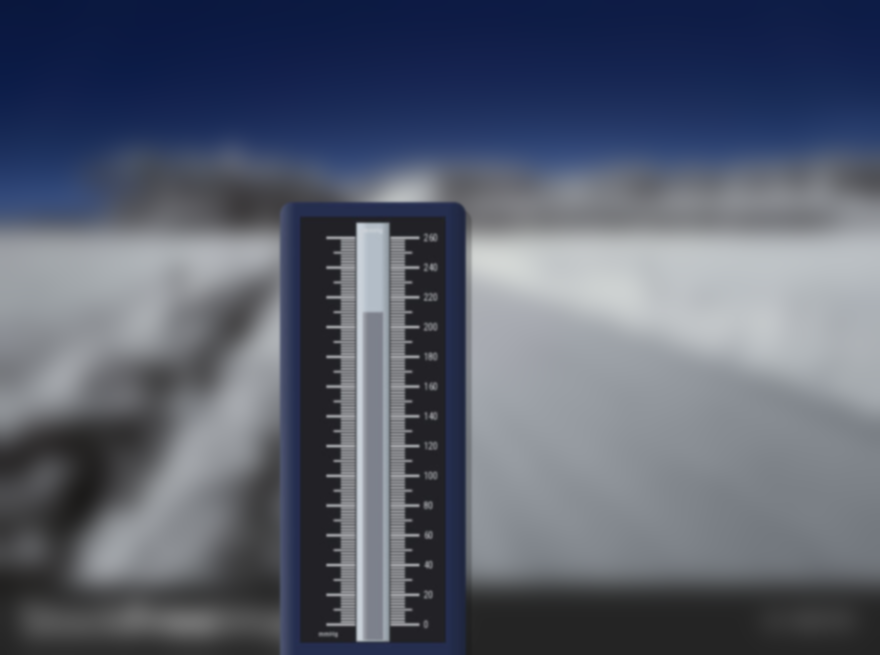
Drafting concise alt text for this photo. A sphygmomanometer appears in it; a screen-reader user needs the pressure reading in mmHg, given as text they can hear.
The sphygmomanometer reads 210 mmHg
